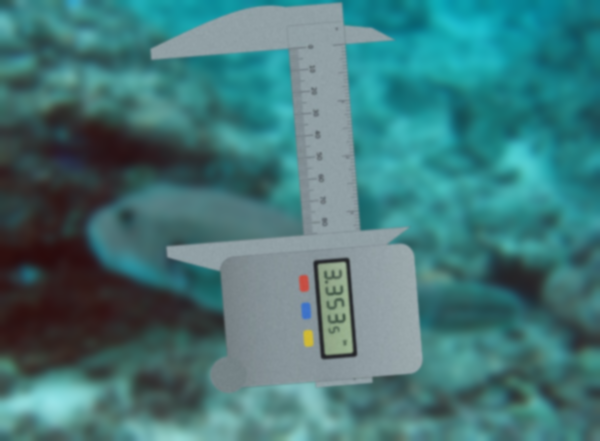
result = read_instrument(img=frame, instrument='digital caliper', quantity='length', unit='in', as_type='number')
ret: 3.3535 in
